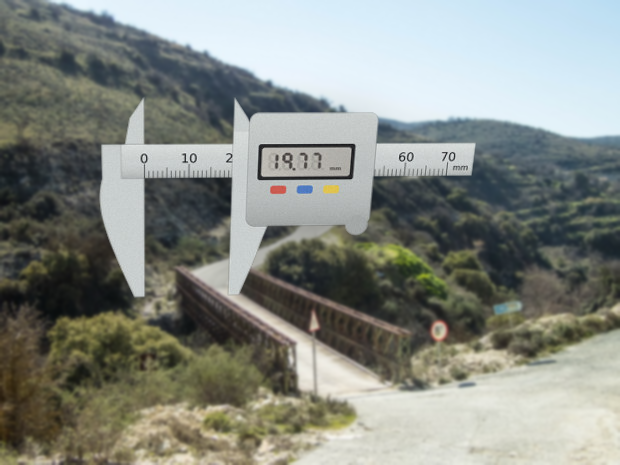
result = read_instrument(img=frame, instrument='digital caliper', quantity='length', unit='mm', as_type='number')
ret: 19.77 mm
